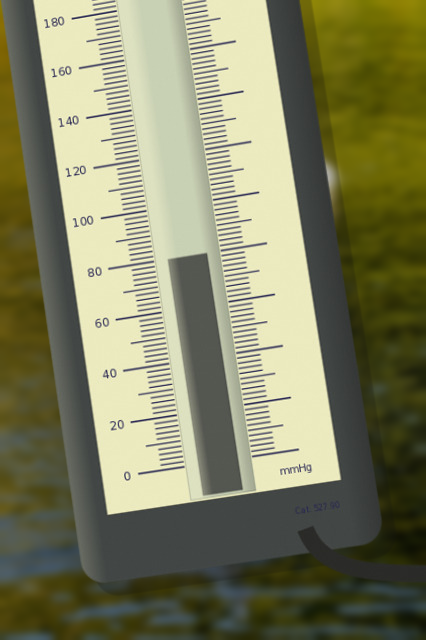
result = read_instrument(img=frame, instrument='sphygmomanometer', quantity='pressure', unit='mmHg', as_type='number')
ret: 80 mmHg
